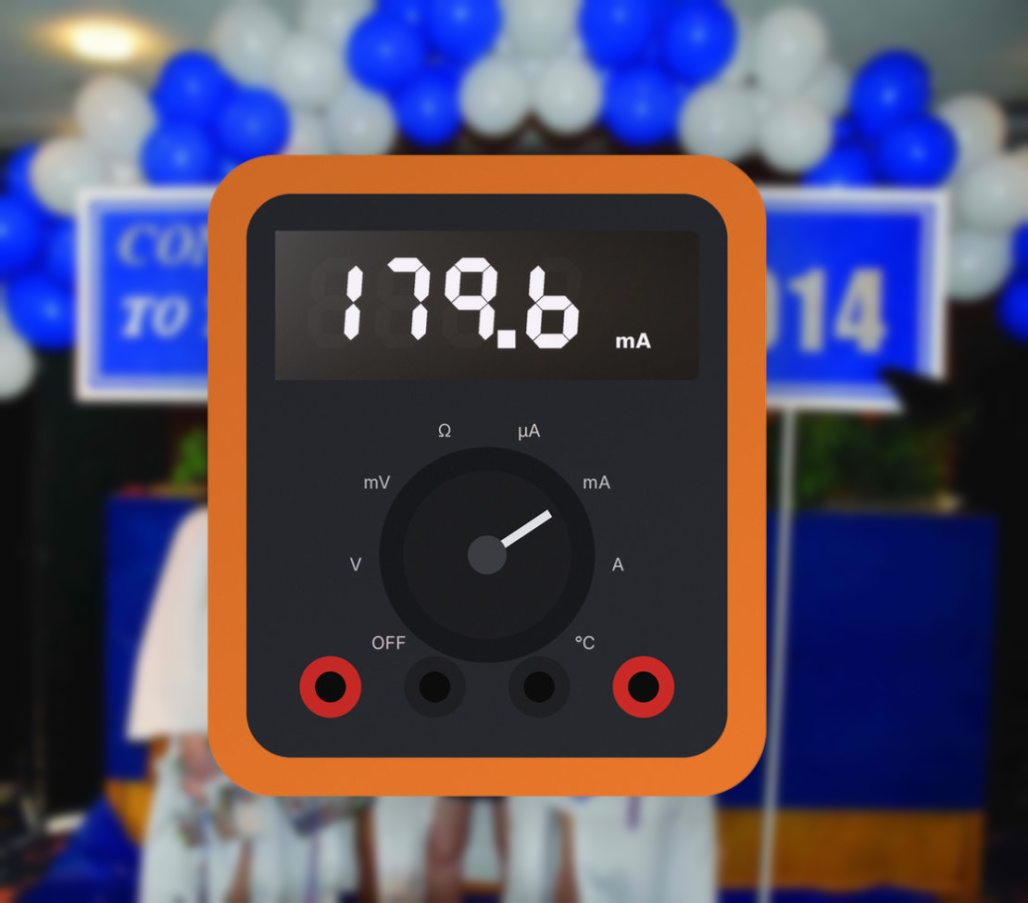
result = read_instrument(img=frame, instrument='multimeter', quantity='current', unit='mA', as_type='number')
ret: 179.6 mA
